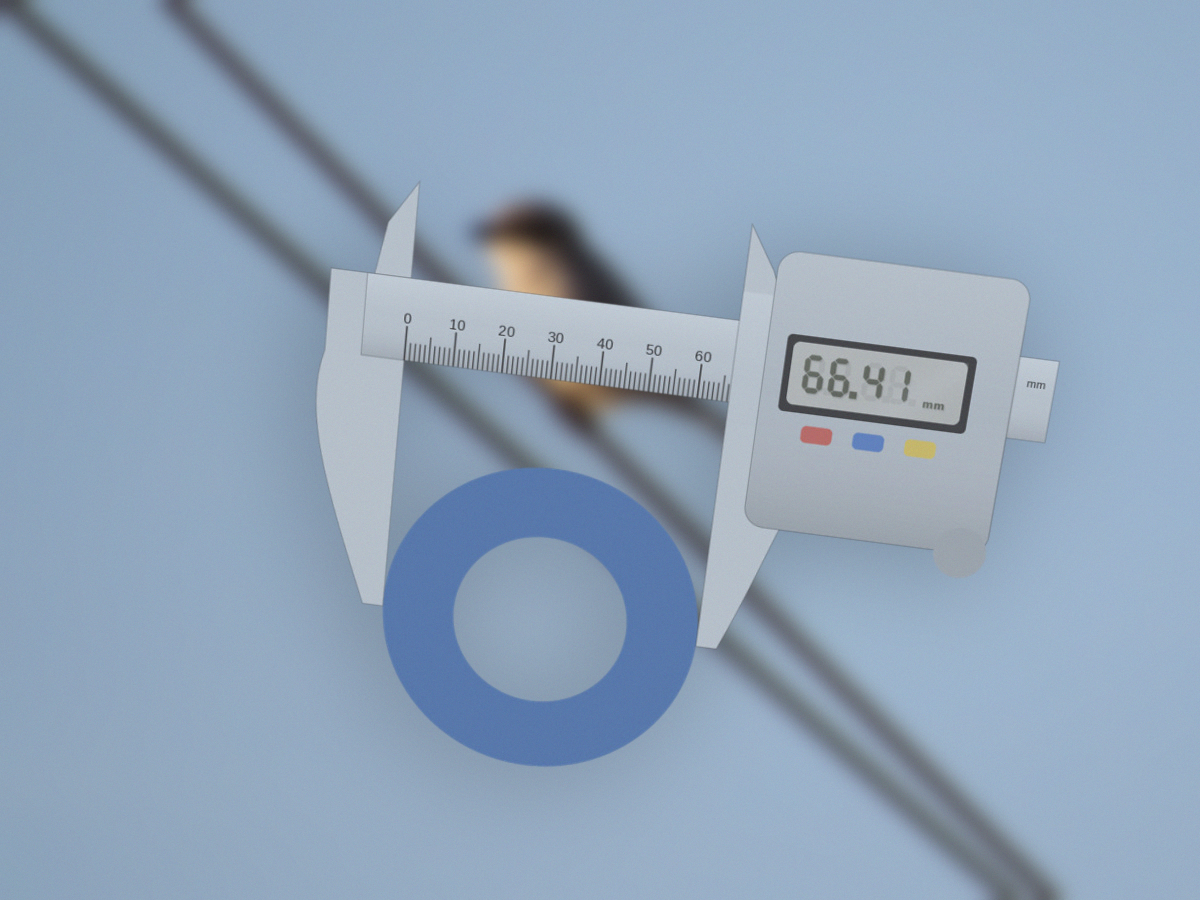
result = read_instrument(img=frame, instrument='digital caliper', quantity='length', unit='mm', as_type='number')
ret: 66.41 mm
